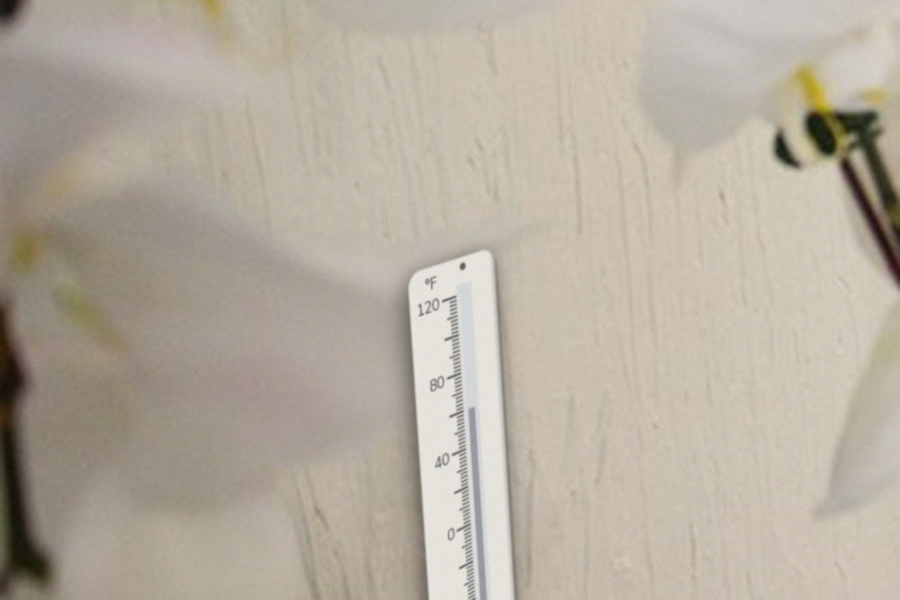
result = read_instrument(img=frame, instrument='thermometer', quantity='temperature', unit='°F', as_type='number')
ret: 60 °F
